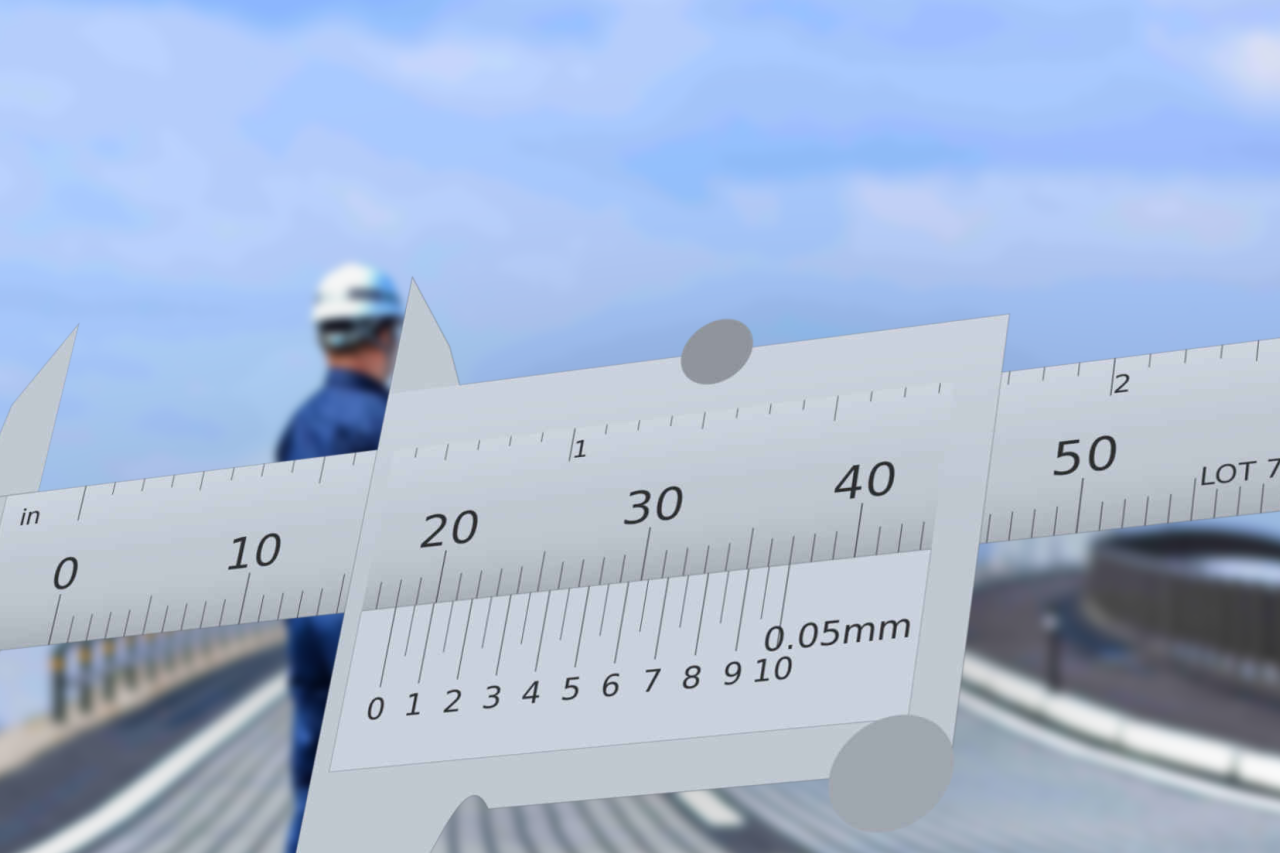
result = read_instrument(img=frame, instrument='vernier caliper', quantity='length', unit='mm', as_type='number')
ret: 18.0 mm
